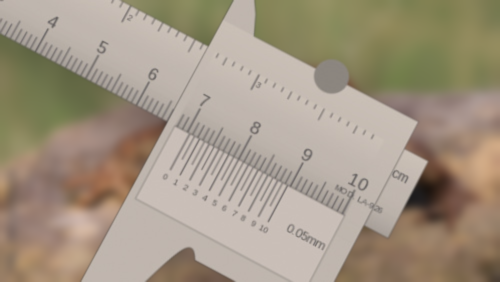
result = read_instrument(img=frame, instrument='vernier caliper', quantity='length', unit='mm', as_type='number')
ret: 70.5 mm
